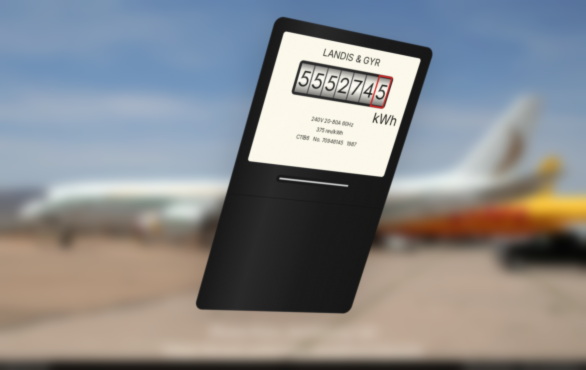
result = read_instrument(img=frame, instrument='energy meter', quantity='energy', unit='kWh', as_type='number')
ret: 555274.5 kWh
